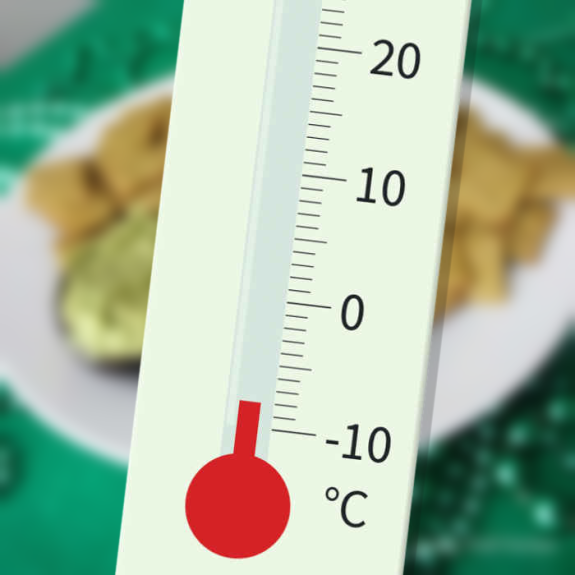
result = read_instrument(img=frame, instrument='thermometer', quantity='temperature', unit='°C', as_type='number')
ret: -8 °C
